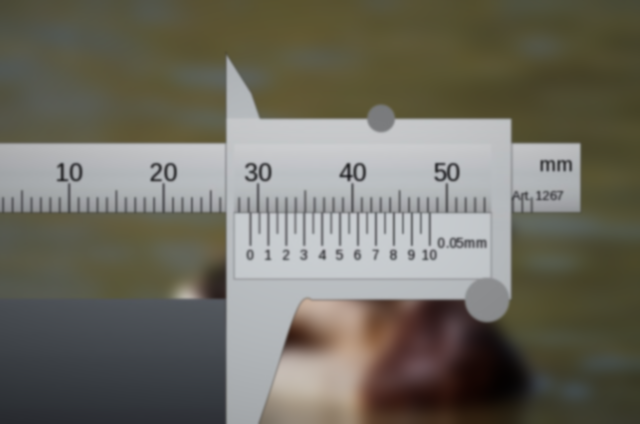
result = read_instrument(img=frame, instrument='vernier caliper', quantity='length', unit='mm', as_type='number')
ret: 29.2 mm
